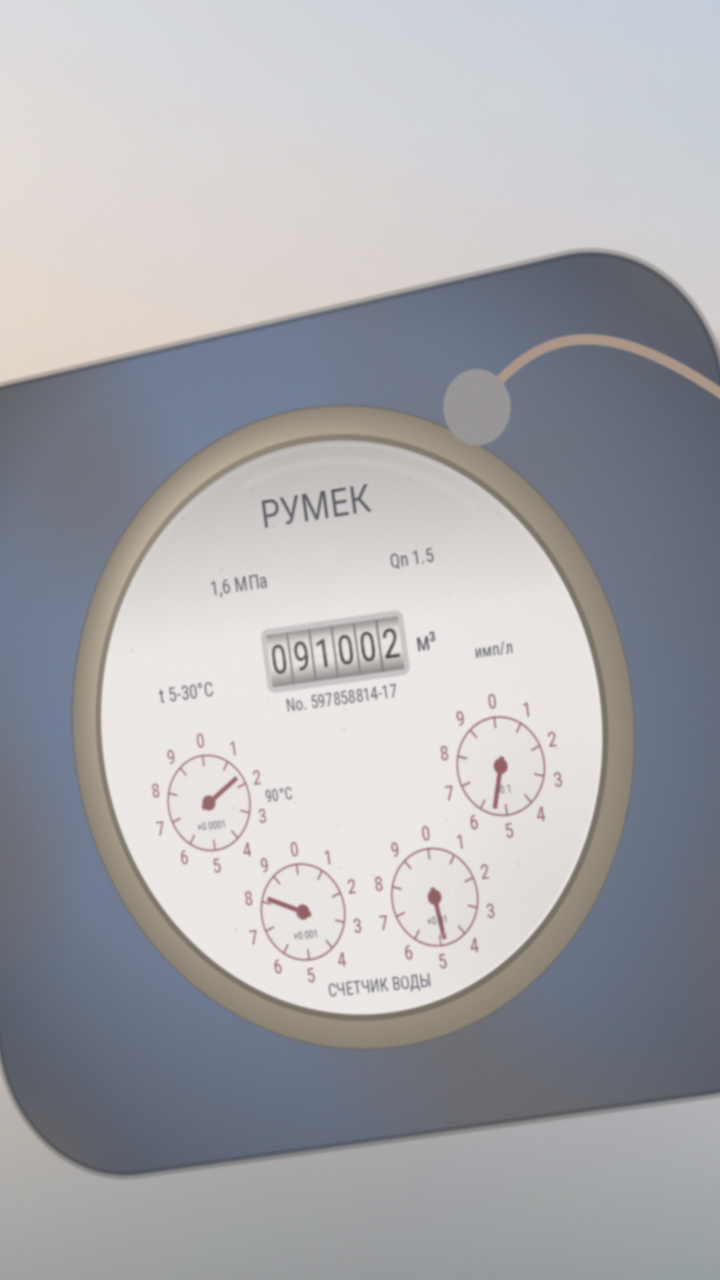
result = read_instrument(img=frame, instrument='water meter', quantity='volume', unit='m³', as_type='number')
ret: 91002.5481 m³
